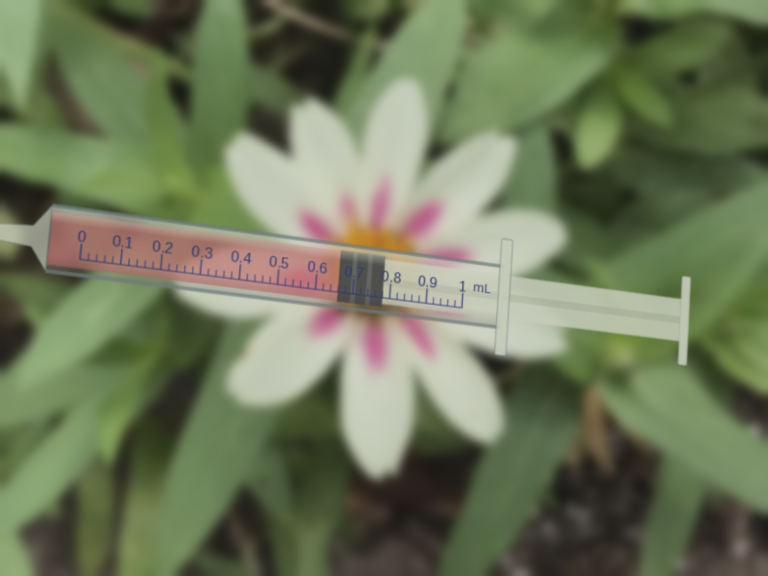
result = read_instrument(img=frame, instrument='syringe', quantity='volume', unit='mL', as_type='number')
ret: 0.66 mL
